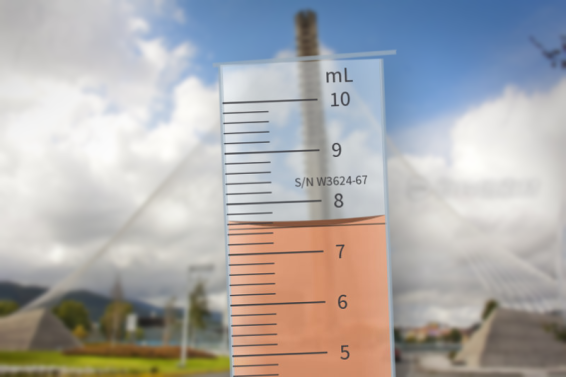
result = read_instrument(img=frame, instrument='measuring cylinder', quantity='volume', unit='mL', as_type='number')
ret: 7.5 mL
